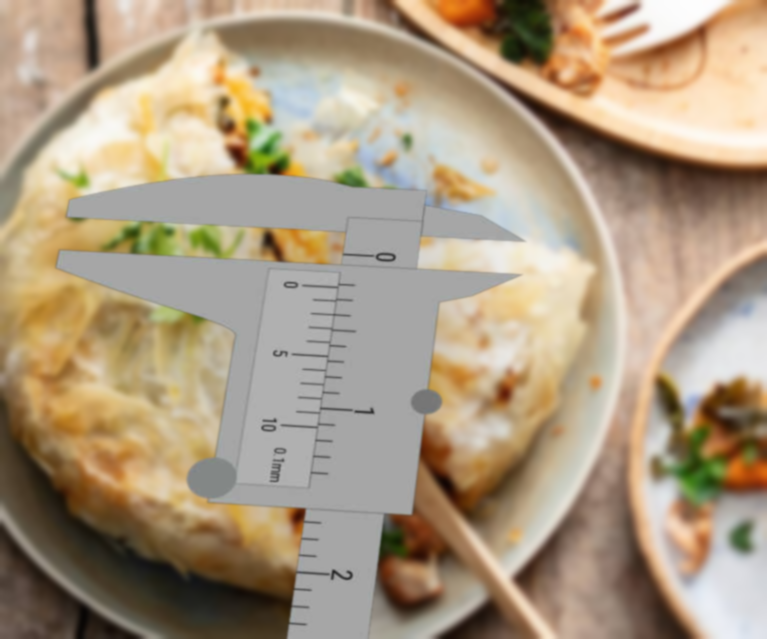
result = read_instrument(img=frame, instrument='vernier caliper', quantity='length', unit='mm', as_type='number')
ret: 2.2 mm
